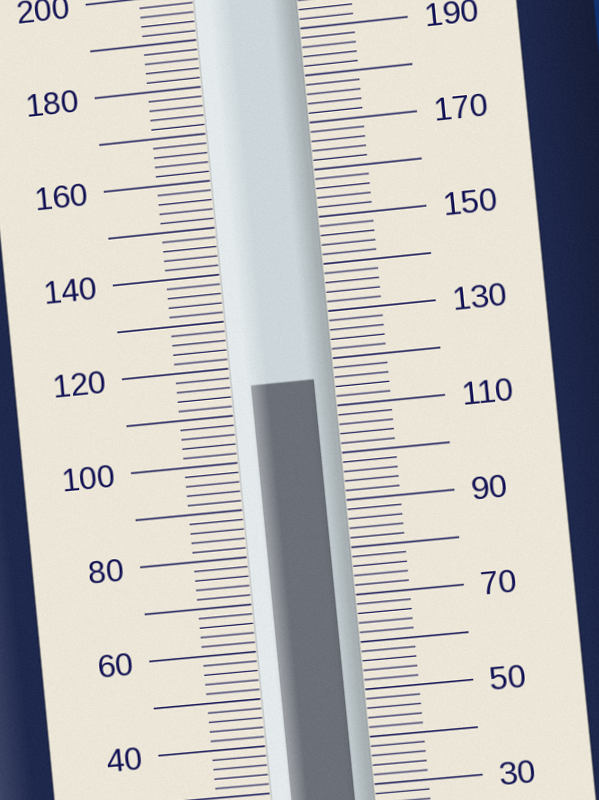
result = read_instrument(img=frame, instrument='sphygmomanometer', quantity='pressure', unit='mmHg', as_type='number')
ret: 116 mmHg
